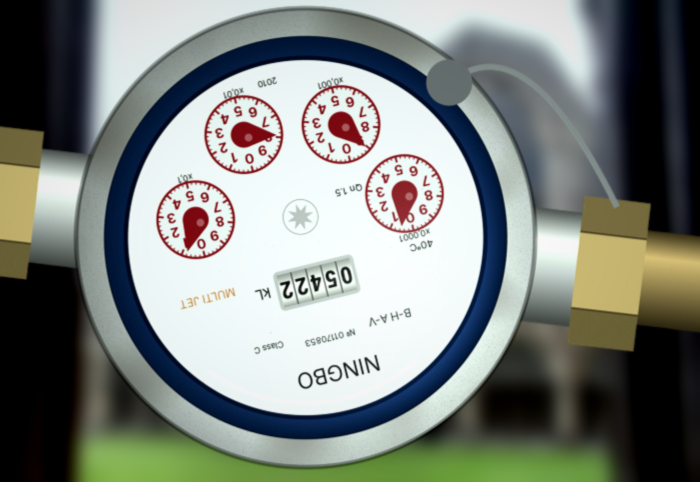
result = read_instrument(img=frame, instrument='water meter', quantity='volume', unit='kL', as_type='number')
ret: 5422.0790 kL
